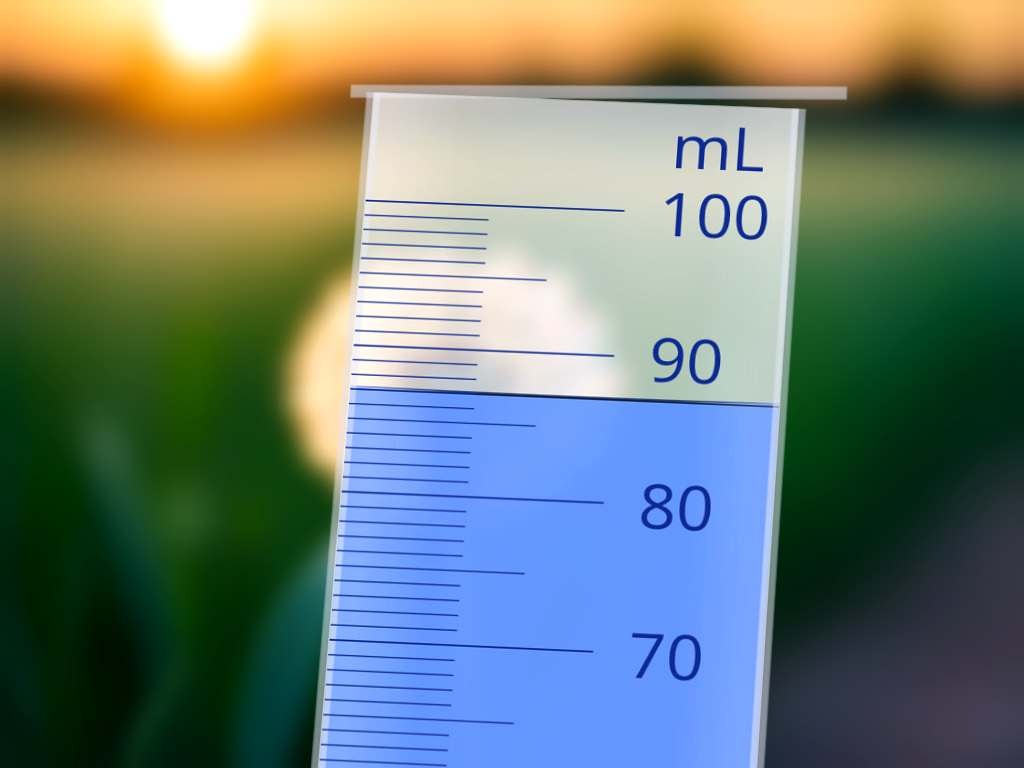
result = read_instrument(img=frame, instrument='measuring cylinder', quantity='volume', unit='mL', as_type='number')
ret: 87 mL
